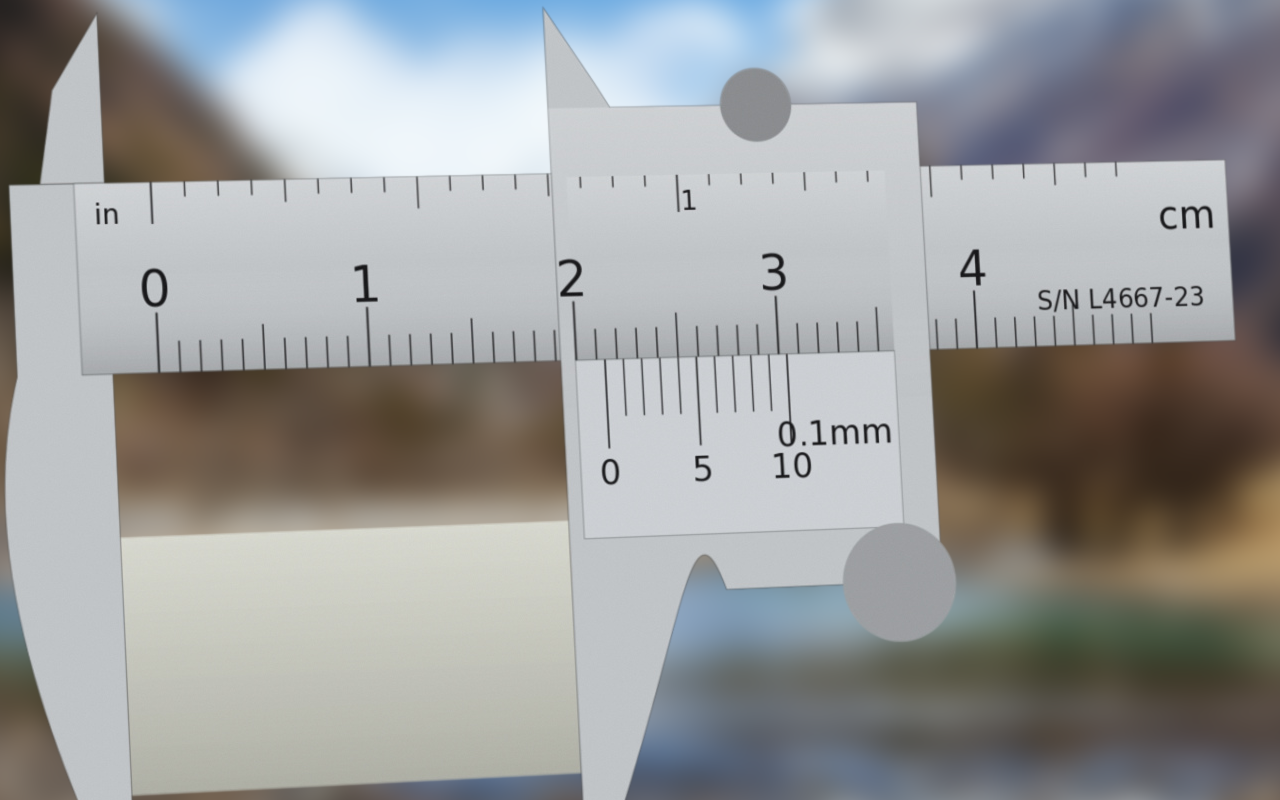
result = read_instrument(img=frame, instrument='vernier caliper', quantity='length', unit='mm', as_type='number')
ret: 21.4 mm
